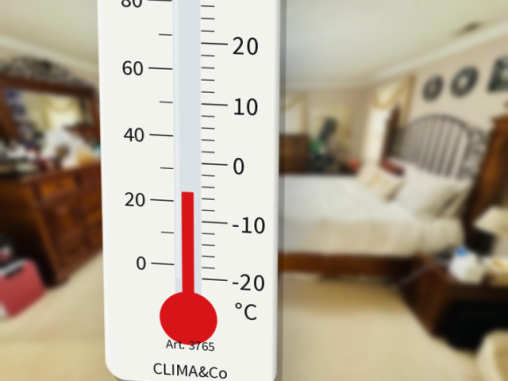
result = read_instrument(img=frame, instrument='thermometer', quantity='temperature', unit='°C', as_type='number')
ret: -5 °C
